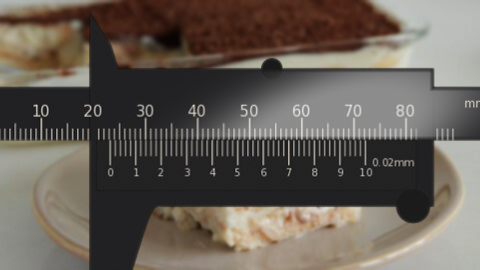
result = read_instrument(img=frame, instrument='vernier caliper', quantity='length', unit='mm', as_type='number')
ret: 23.2 mm
